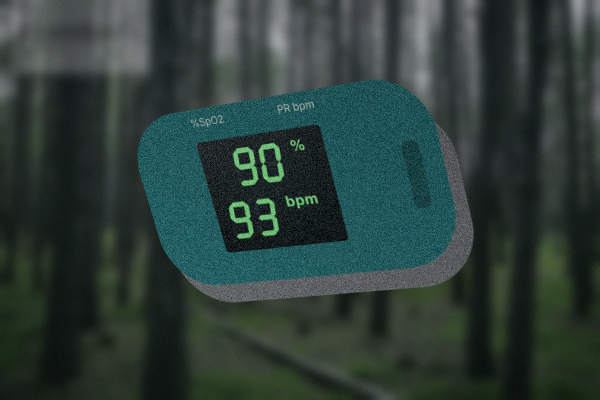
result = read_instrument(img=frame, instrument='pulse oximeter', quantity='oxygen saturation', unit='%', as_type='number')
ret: 90 %
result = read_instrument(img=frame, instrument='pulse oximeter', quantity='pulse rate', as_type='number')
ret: 93 bpm
